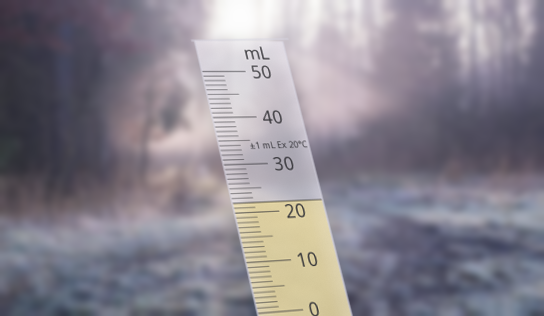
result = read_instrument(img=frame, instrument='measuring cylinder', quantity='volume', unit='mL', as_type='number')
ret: 22 mL
